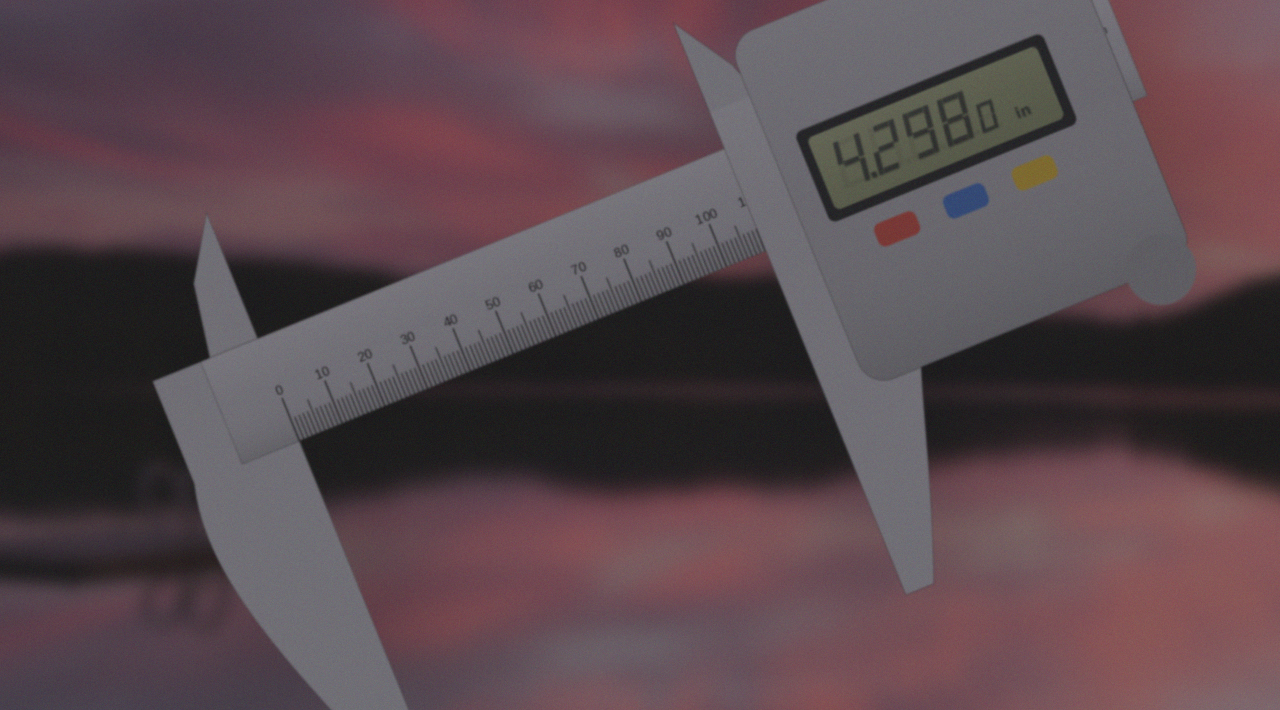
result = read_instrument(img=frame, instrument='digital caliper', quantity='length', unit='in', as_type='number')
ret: 4.2980 in
